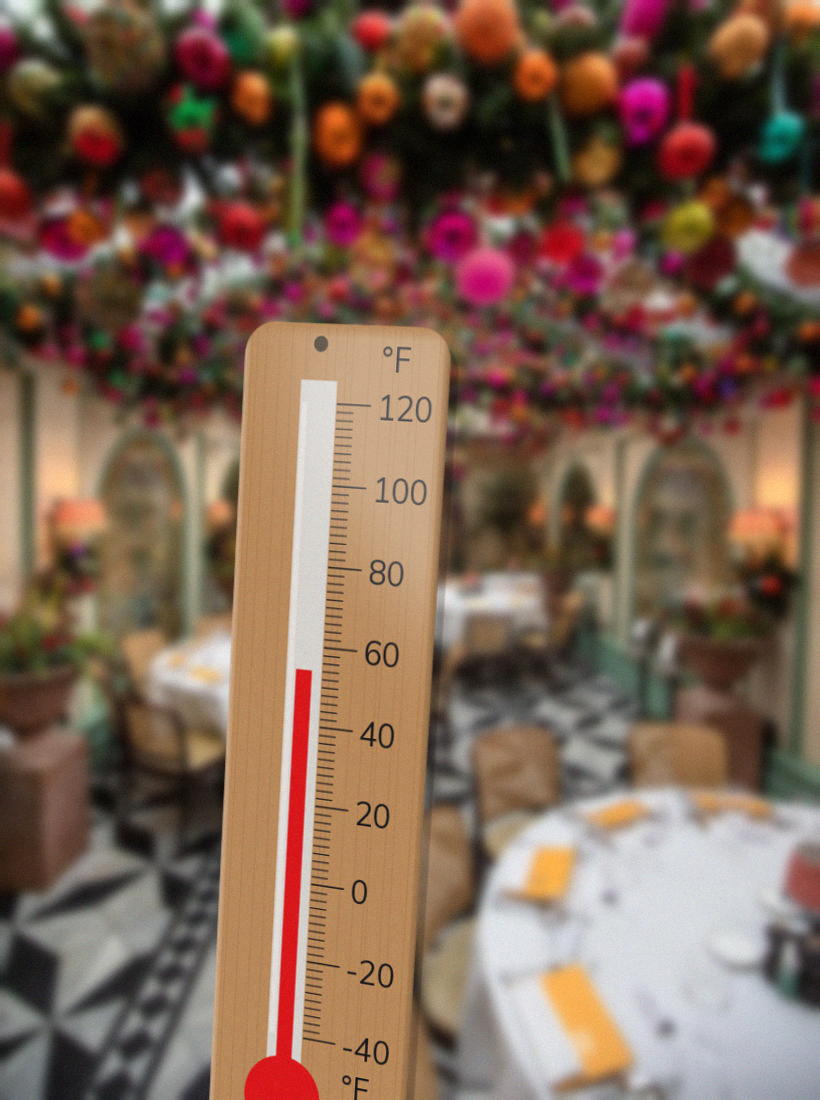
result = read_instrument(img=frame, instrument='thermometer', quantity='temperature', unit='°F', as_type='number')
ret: 54 °F
